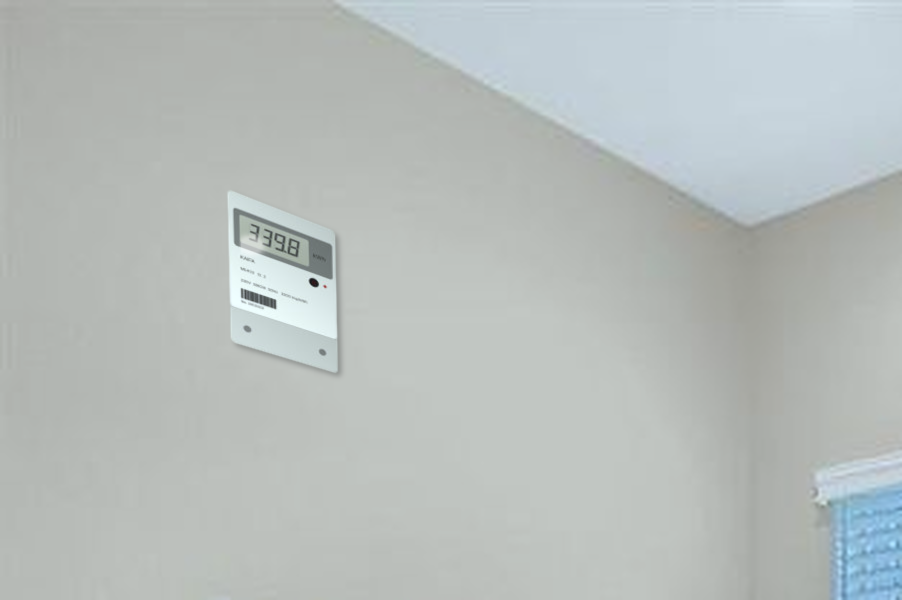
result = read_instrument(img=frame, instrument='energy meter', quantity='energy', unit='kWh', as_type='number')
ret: 339.8 kWh
